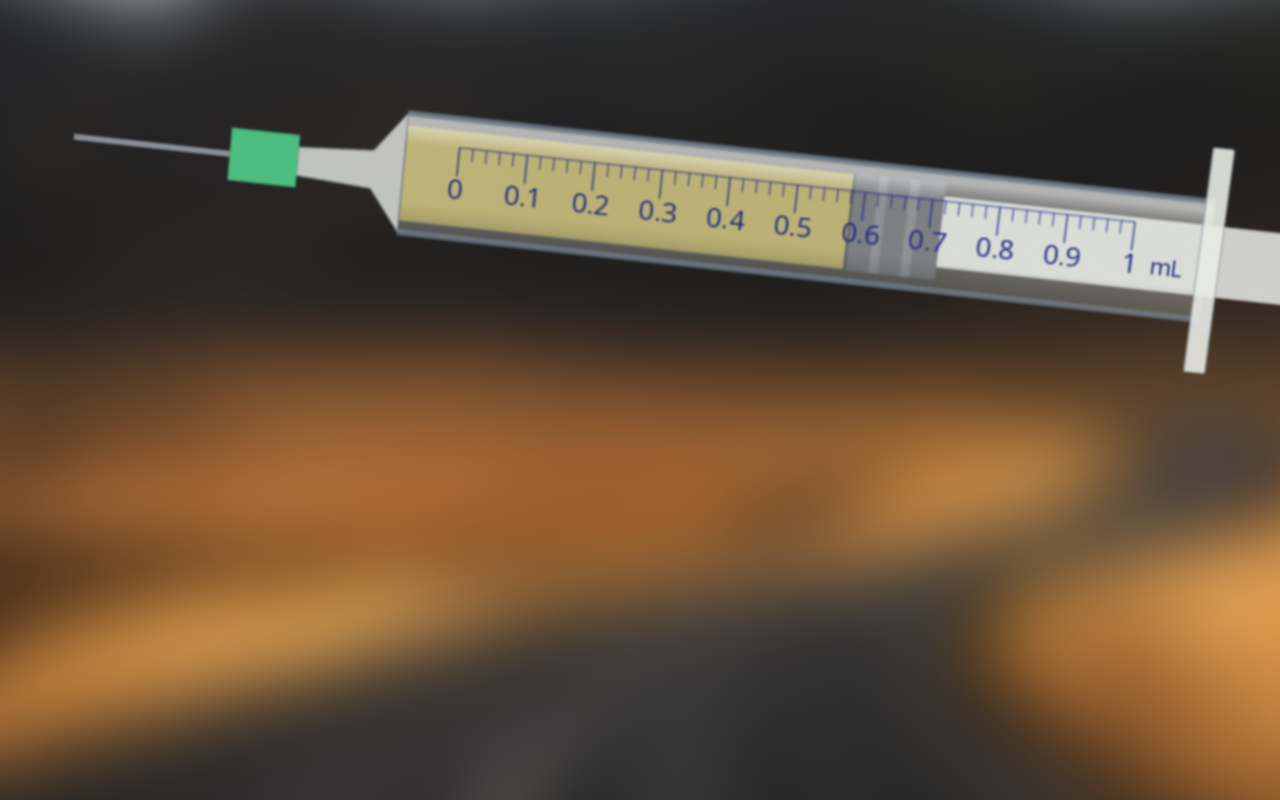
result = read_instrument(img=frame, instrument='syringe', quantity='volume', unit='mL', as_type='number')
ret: 0.58 mL
